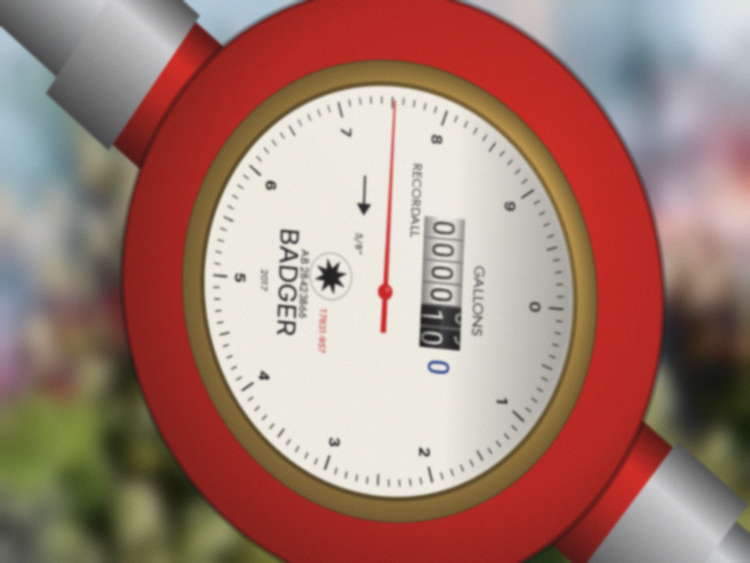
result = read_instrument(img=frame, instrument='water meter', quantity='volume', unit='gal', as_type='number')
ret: 97.5 gal
